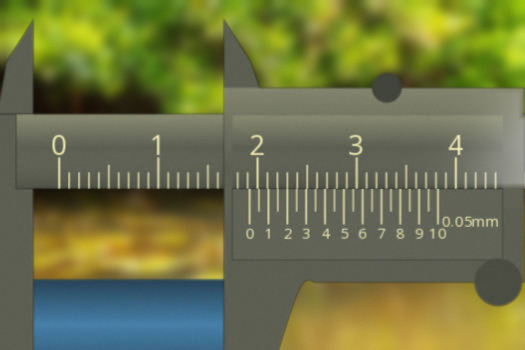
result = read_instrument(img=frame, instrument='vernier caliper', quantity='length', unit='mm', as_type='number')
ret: 19.2 mm
